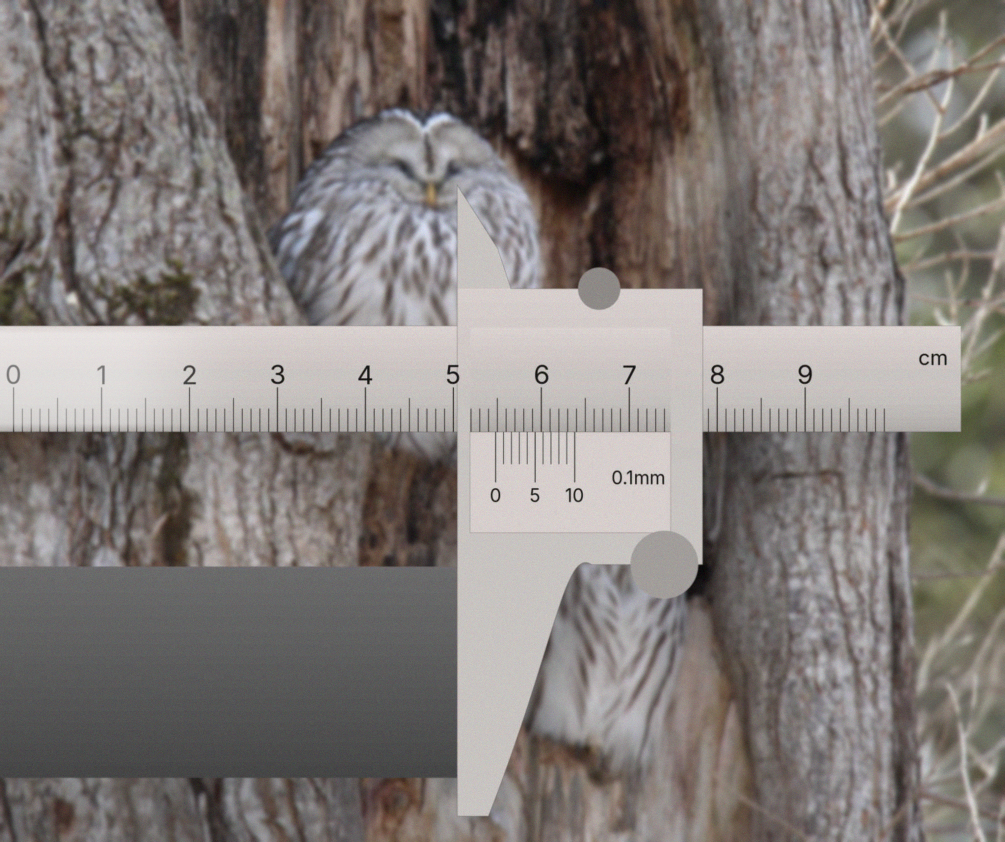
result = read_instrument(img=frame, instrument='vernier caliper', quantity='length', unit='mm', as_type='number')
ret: 54.8 mm
